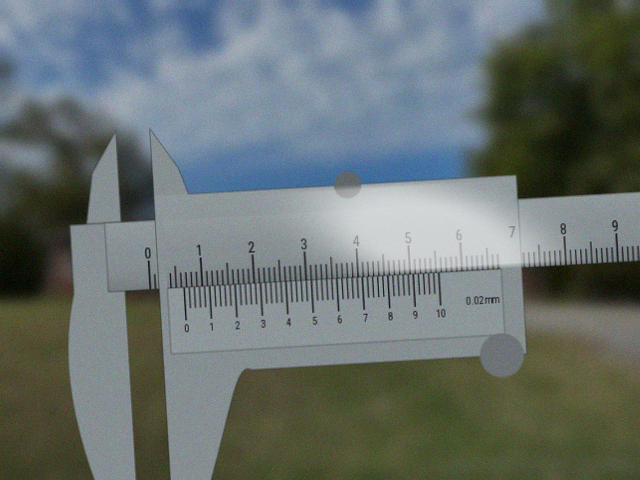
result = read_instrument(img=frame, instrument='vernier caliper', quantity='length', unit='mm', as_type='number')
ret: 6.5 mm
